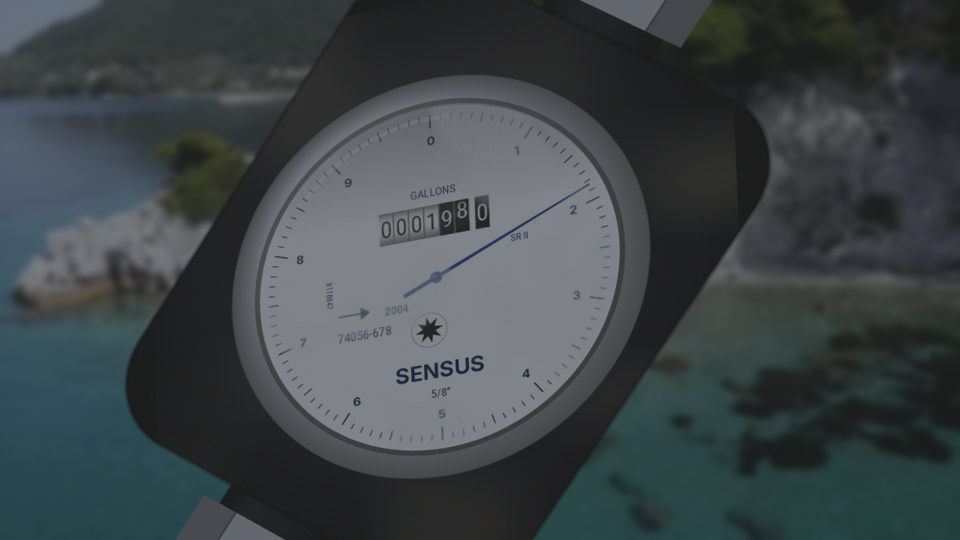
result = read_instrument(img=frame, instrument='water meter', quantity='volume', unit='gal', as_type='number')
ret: 1981.8 gal
